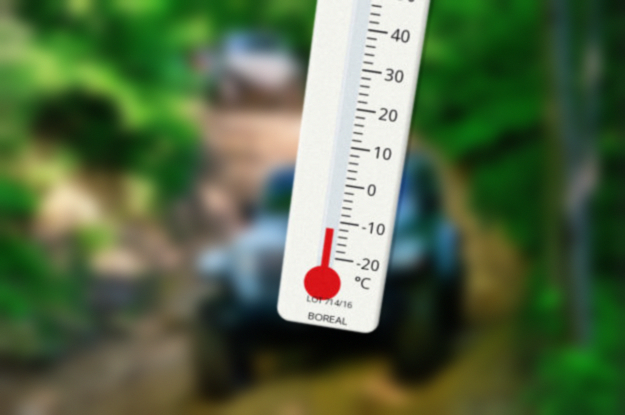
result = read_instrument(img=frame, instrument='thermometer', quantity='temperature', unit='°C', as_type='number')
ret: -12 °C
